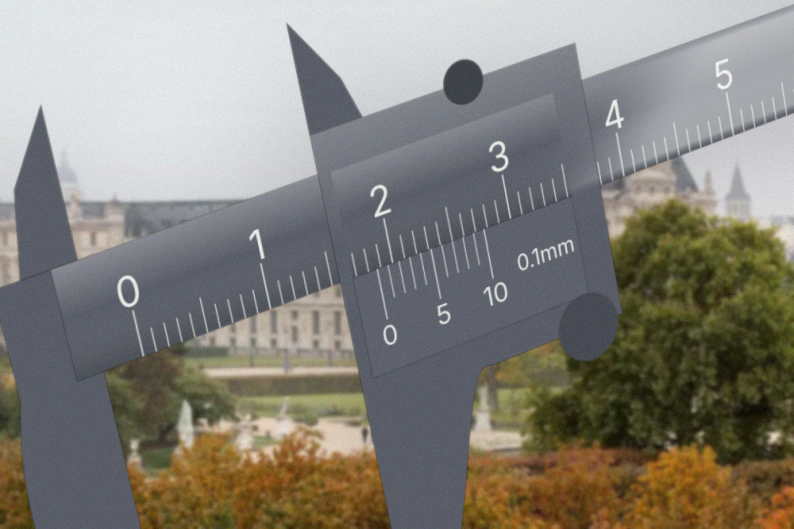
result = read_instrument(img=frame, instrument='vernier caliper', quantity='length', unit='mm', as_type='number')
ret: 18.7 mm
